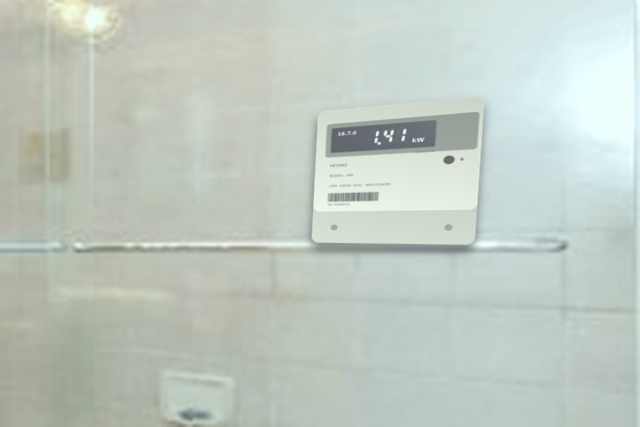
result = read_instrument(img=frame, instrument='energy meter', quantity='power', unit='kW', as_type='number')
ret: 1.41 kW
